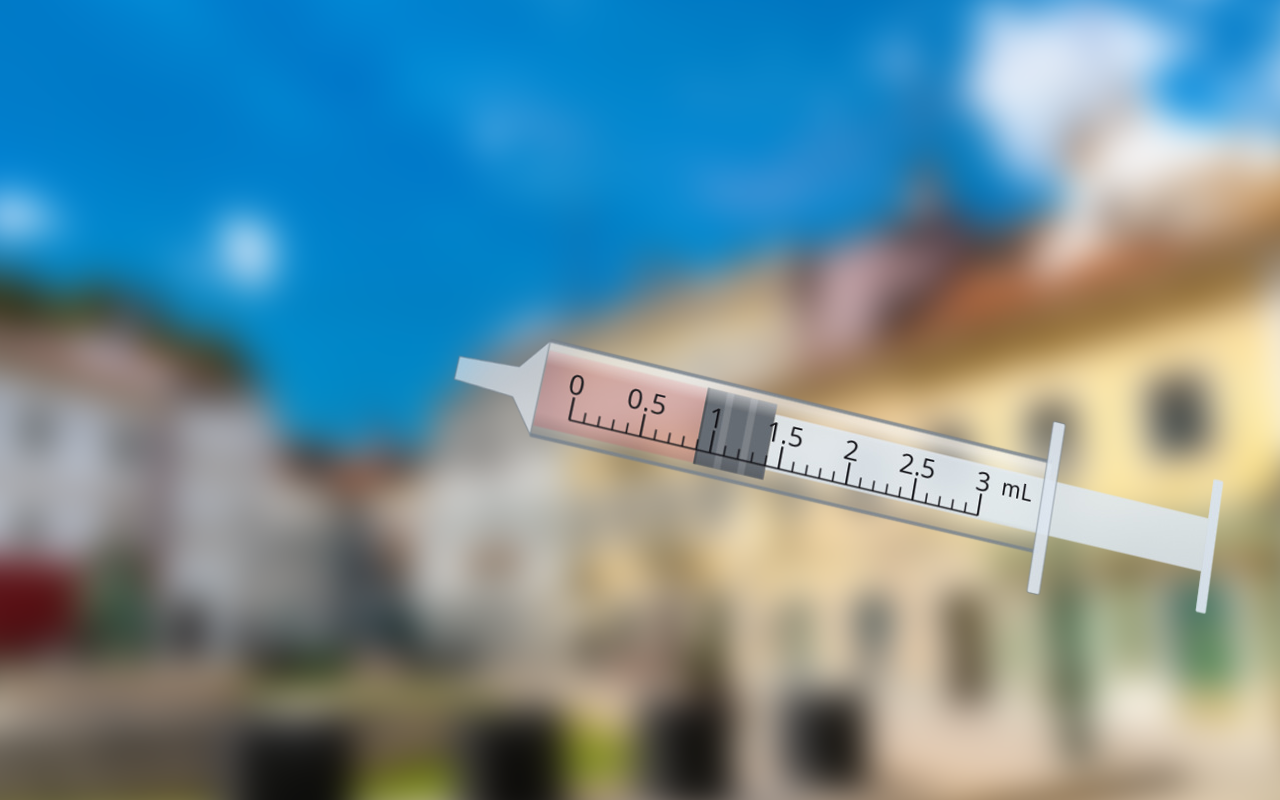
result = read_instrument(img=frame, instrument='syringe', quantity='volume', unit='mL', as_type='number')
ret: 0.9 mL
